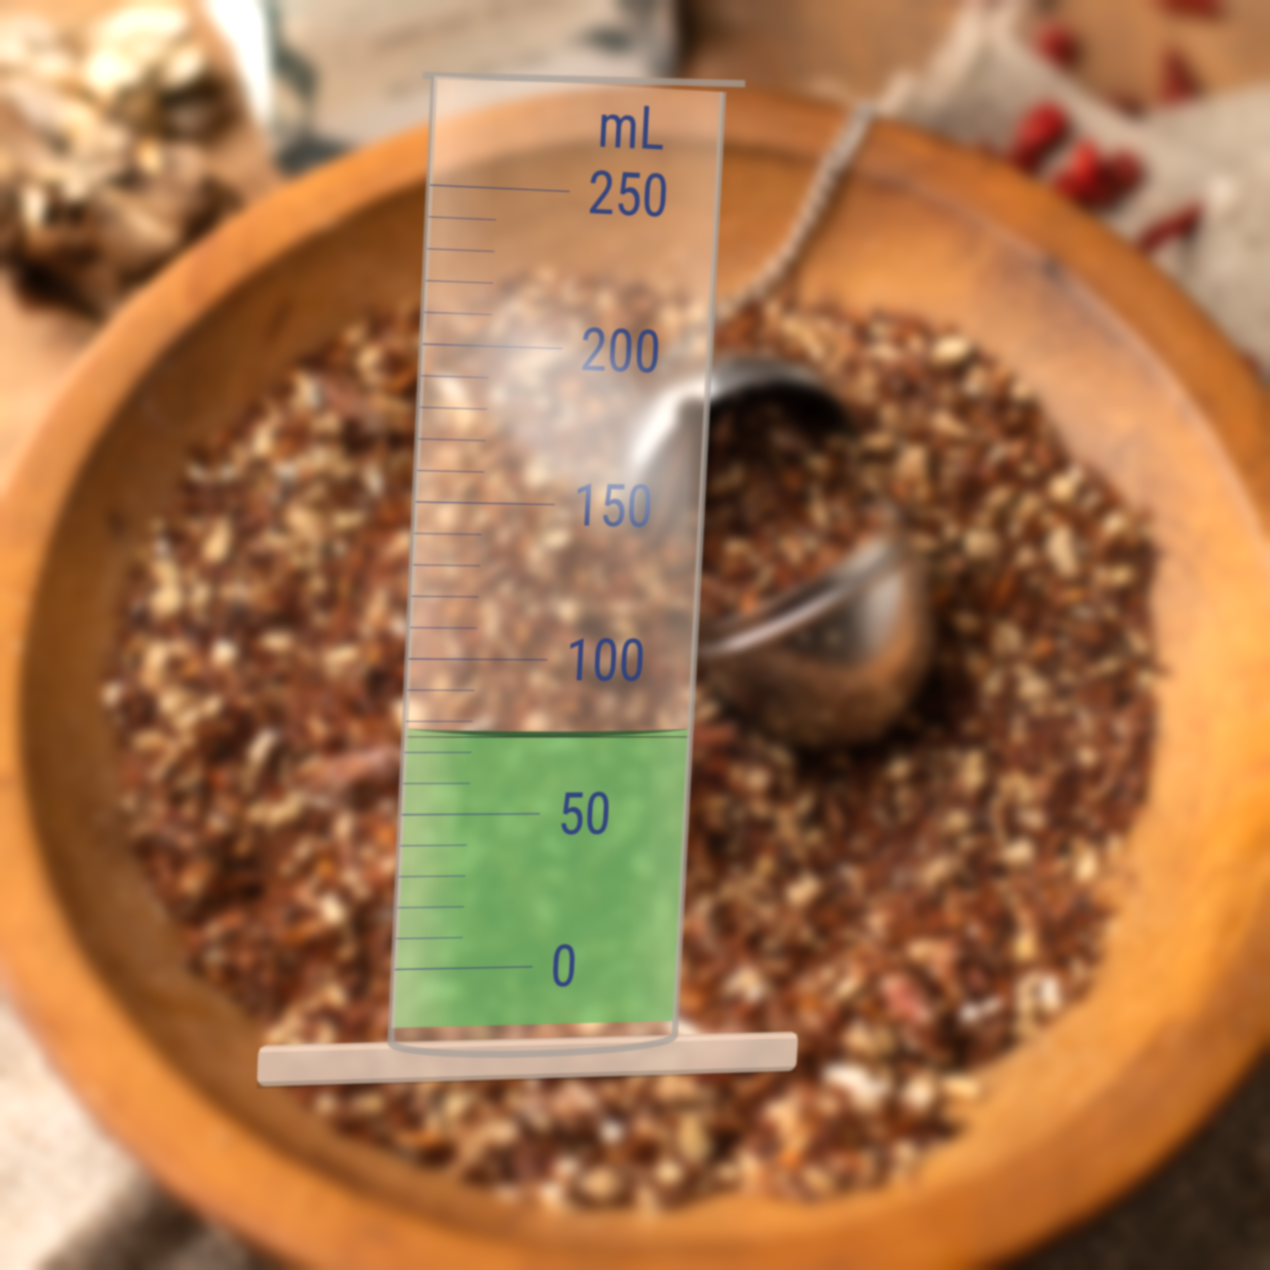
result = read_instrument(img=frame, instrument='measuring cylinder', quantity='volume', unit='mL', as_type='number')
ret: 75 mL
